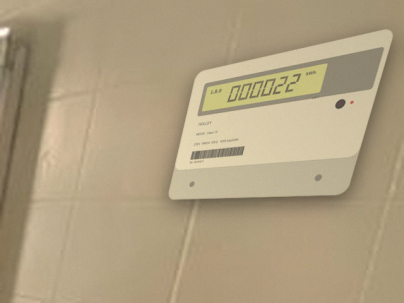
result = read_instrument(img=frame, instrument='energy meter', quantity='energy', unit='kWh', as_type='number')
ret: 22 kWh
